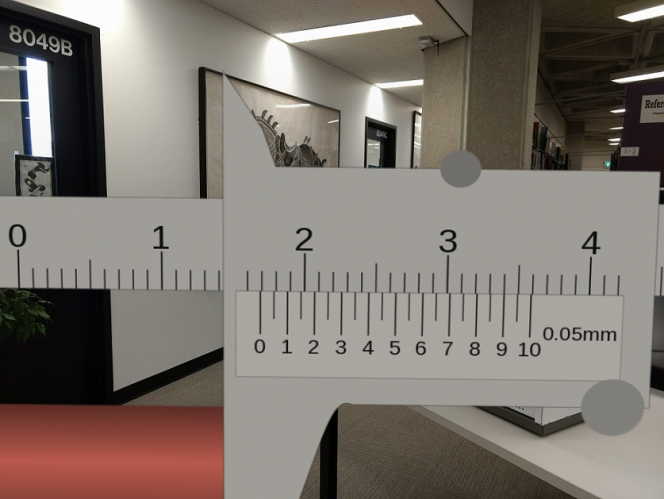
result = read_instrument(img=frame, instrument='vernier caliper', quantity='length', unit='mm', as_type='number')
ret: 16.9 mm
